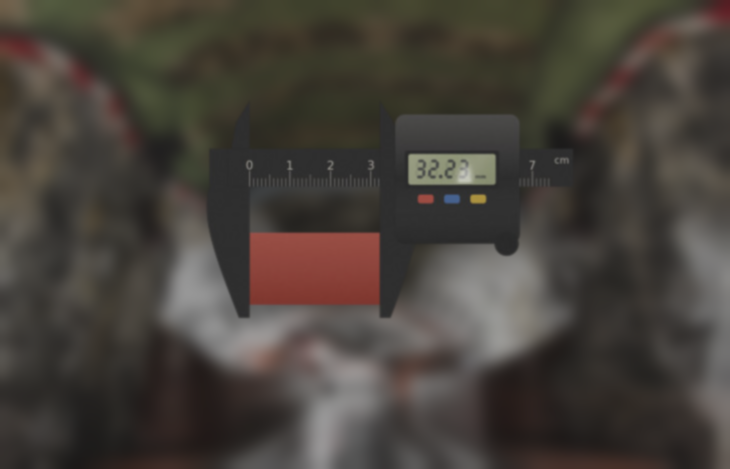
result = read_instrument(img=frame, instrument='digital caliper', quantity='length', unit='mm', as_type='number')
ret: 32.23 mm
